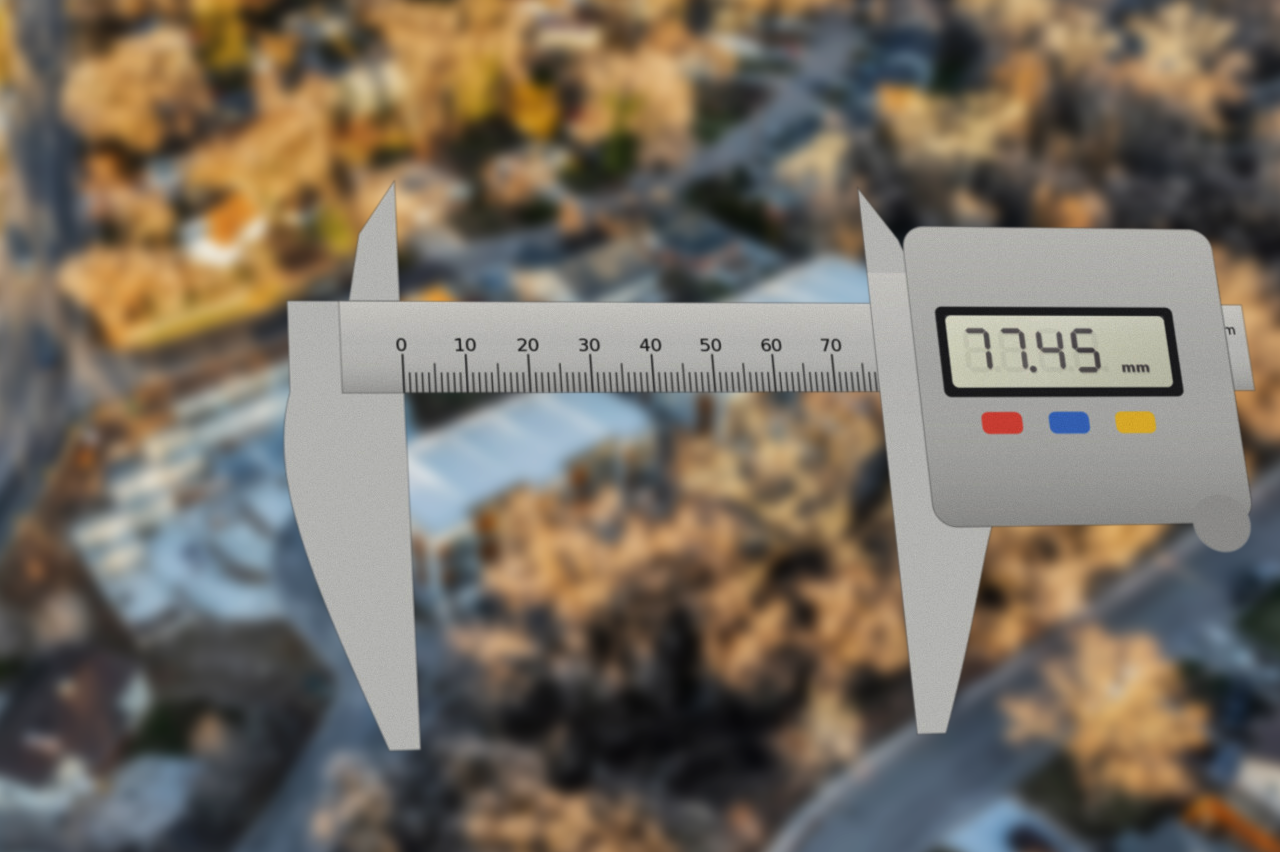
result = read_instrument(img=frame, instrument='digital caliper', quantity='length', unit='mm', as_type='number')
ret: 77.45 mm
